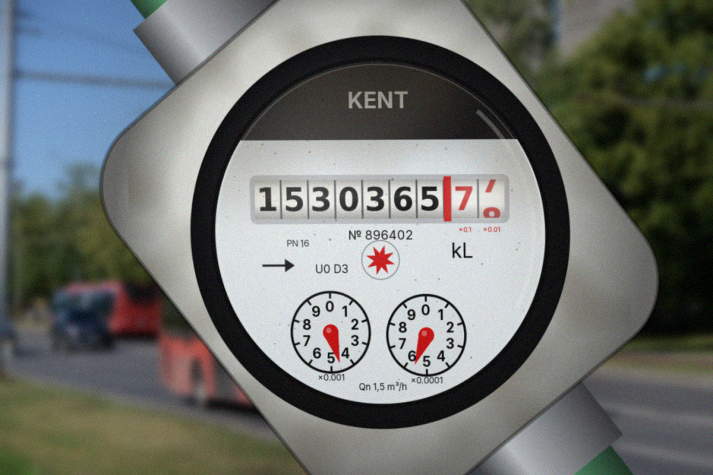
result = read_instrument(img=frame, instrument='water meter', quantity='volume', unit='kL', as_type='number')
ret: 1530365.7745 kL
